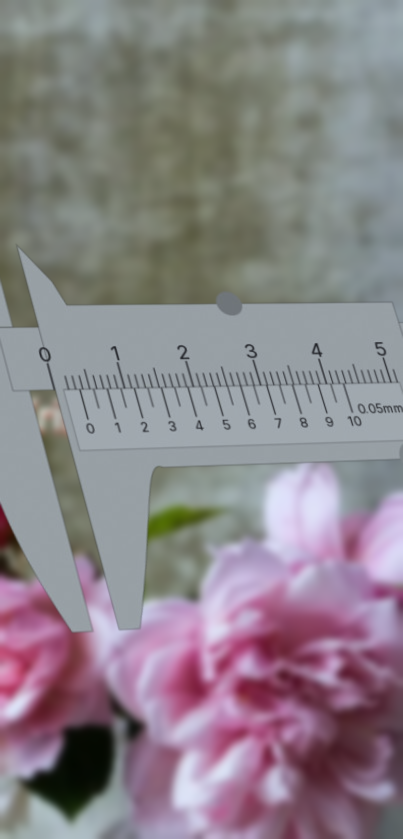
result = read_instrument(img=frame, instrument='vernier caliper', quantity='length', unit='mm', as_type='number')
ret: 3.6 mm
